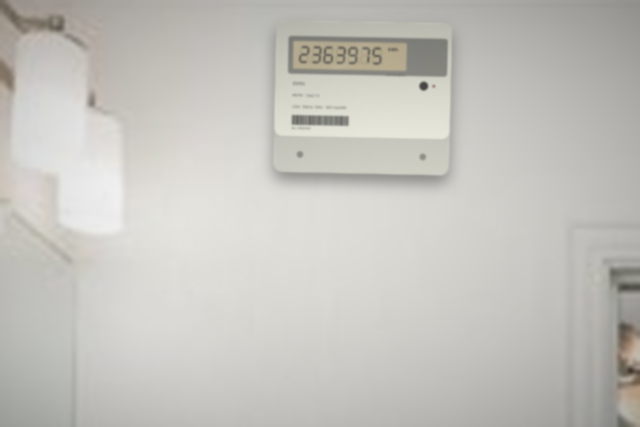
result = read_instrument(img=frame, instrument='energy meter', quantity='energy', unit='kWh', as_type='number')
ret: 2363975 kWh
